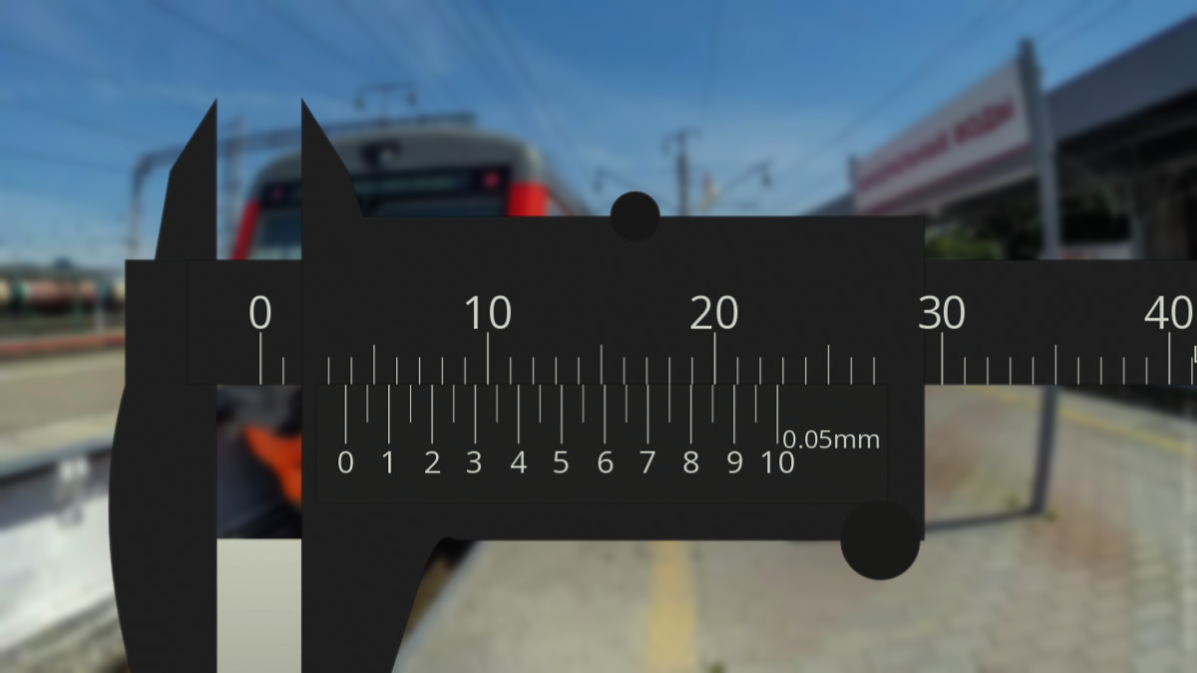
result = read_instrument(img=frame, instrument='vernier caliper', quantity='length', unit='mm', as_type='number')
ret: 3.75 mm
